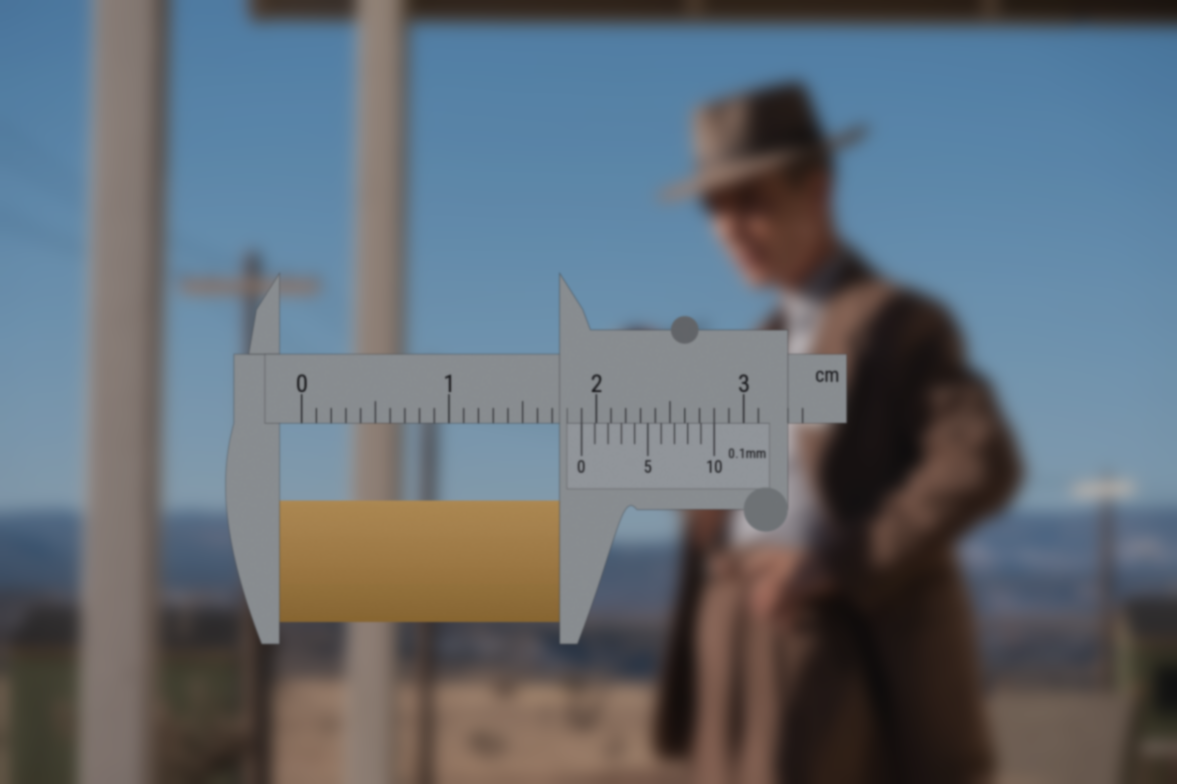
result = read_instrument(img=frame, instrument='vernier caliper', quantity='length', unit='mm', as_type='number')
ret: 19.0 mm
